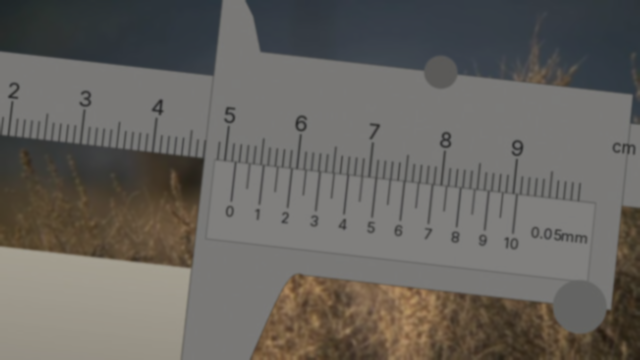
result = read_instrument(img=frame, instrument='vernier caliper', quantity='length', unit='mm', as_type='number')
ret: 51.5 mm
